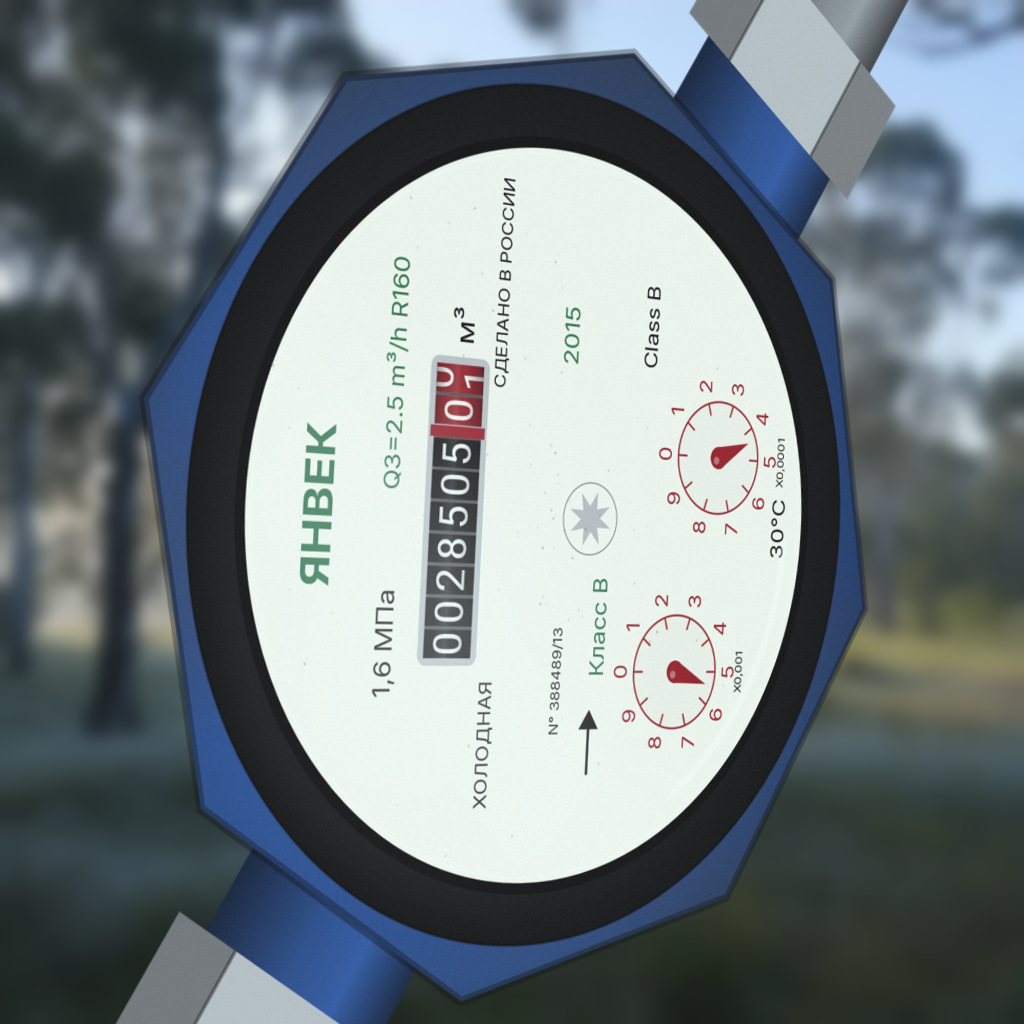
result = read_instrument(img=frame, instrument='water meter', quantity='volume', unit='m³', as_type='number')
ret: 28505.0054 m³
